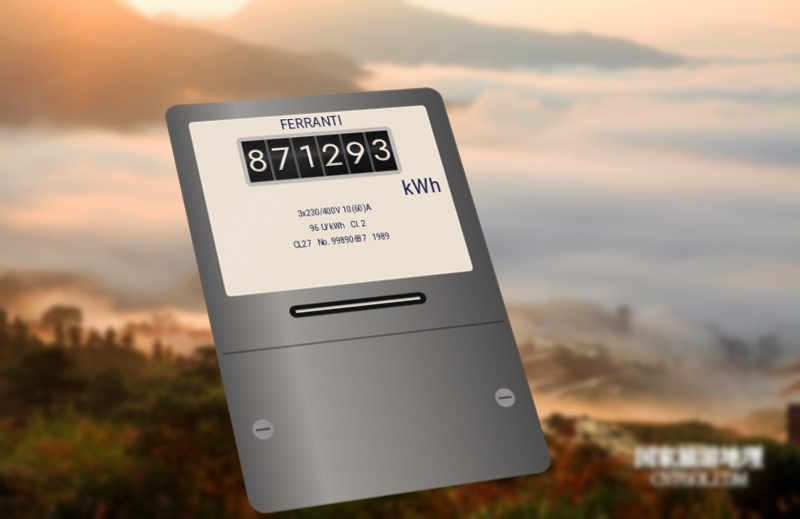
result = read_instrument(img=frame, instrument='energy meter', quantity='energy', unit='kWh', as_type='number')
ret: 871293 kWh
